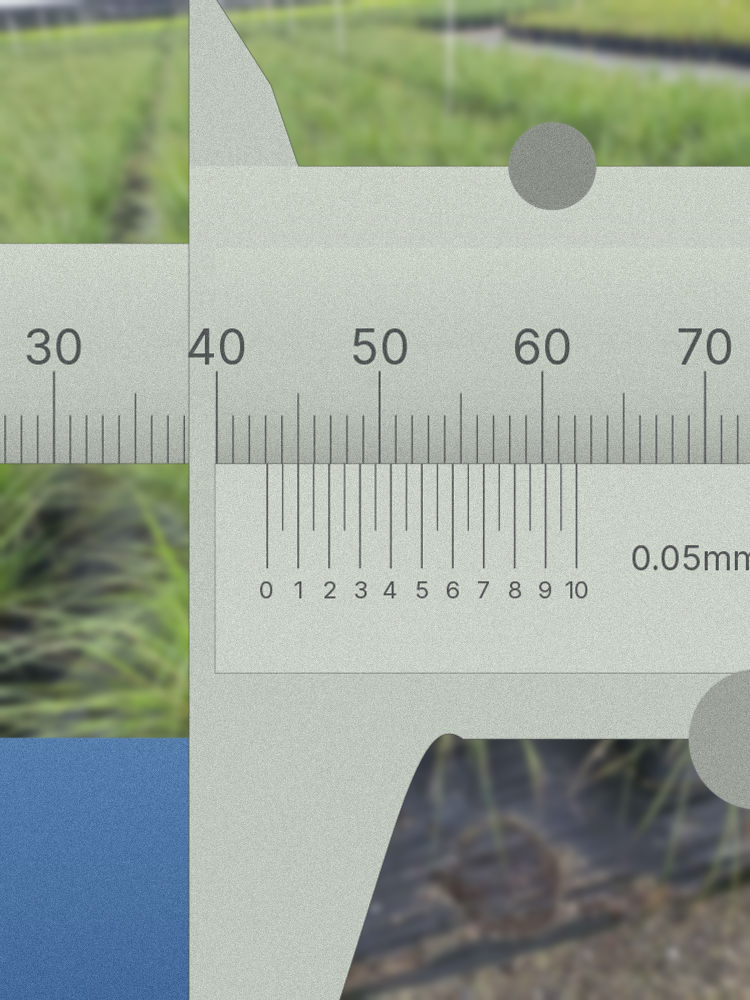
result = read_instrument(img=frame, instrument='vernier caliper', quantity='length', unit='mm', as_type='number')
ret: 43.1 mm
